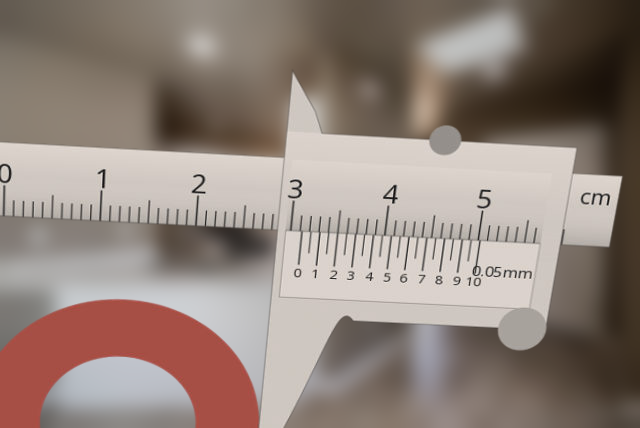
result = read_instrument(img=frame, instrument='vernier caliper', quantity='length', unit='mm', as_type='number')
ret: 31.2 mm
